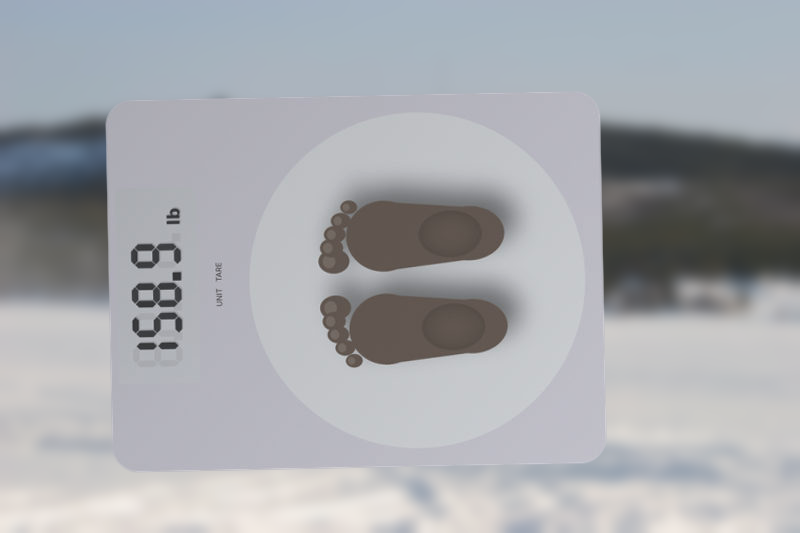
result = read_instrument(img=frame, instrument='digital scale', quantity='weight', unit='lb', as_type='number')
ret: 158.9 lb
